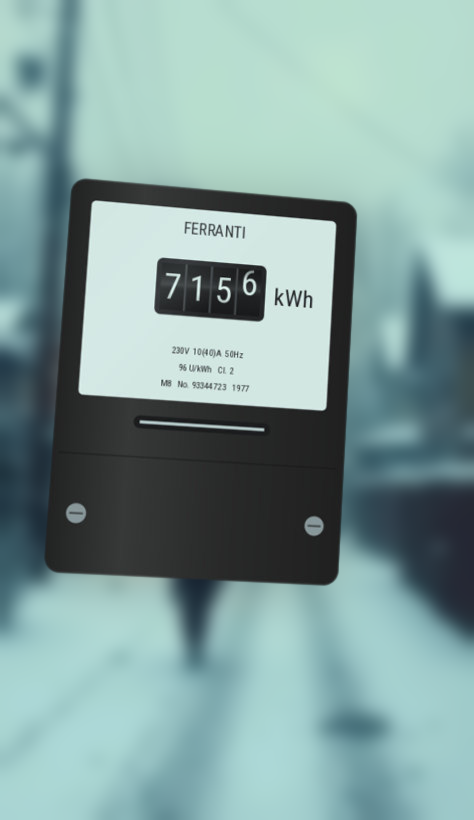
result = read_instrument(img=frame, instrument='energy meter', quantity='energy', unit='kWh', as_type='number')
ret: 7156 kWh
